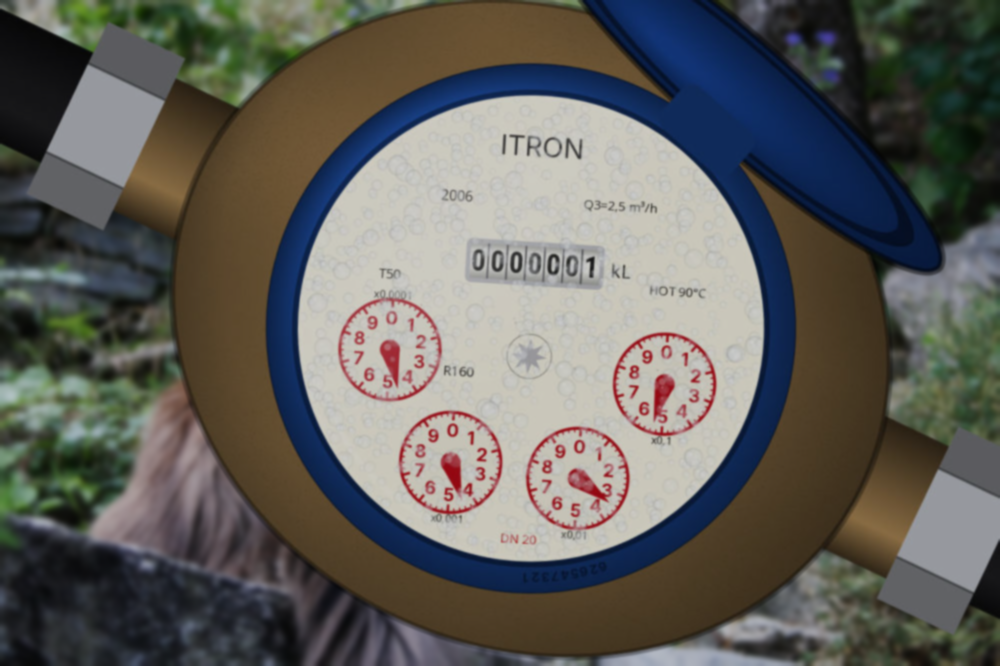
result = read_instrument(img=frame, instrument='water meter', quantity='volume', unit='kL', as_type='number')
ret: 1.5344 kL
